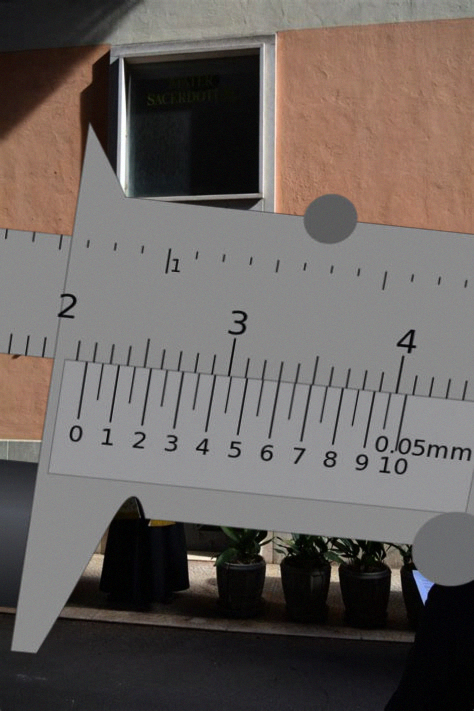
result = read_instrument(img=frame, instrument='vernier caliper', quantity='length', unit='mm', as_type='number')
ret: 21.6 mm
